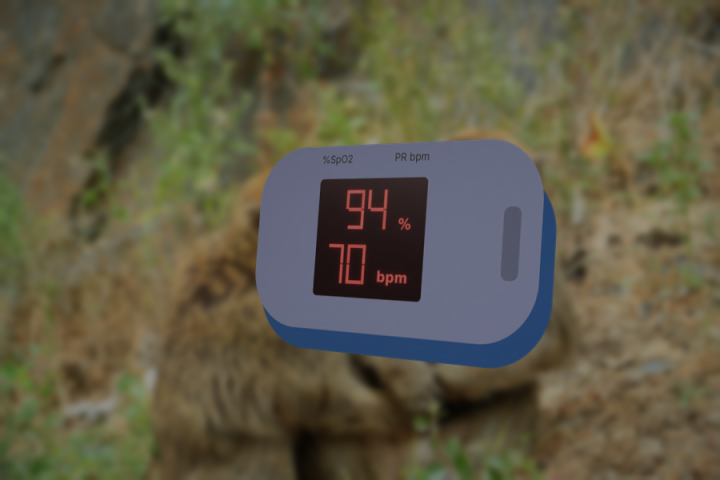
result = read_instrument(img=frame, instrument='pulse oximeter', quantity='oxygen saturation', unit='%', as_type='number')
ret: 94 %
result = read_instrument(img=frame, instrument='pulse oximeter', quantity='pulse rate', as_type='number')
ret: 70 bpm
